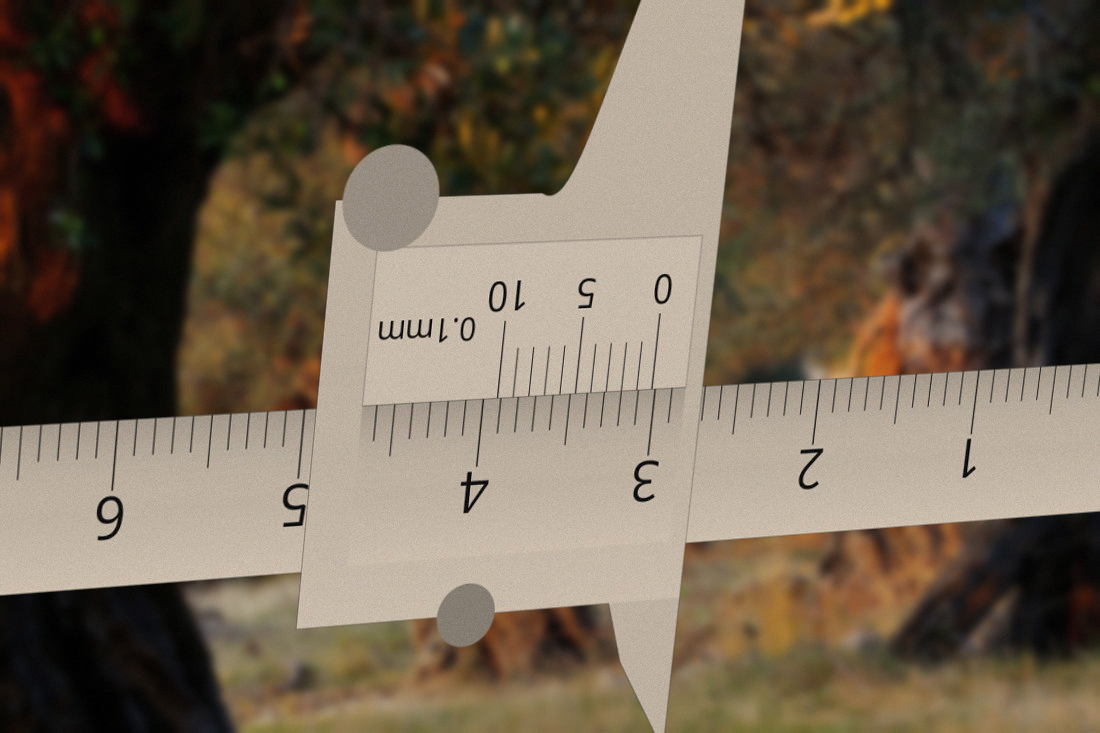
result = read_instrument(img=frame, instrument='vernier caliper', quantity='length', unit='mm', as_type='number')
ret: 30.2 mm
